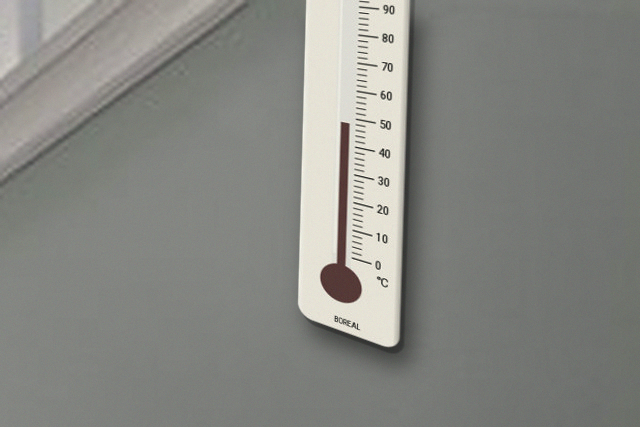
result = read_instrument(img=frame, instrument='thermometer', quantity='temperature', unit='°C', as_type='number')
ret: 48 °C
